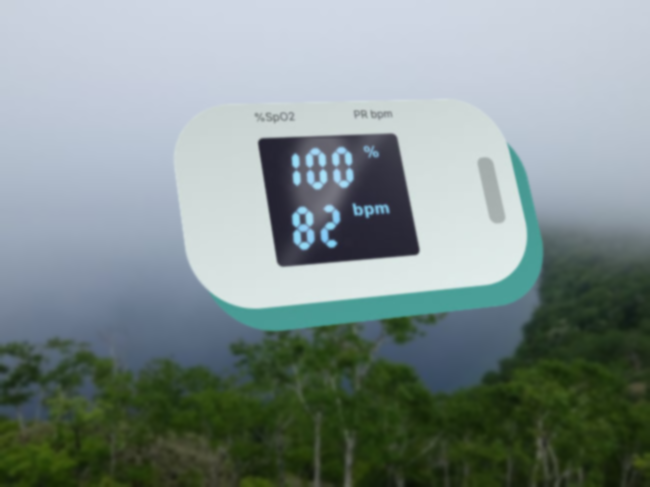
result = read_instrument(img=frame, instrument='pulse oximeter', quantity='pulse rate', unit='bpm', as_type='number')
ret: 82 bpm
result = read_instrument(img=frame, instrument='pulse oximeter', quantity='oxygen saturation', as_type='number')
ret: 100 %
